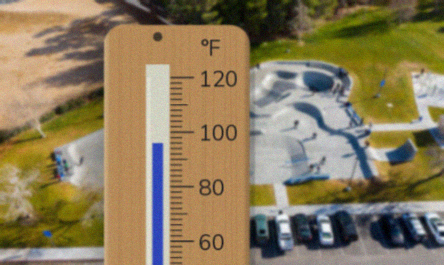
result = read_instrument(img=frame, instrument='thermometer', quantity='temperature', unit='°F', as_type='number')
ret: 96 °F
